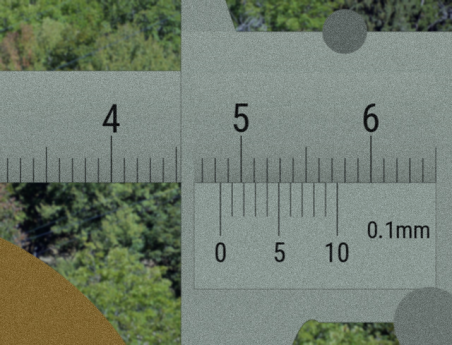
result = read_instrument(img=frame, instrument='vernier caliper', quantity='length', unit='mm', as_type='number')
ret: 48.4 mm
